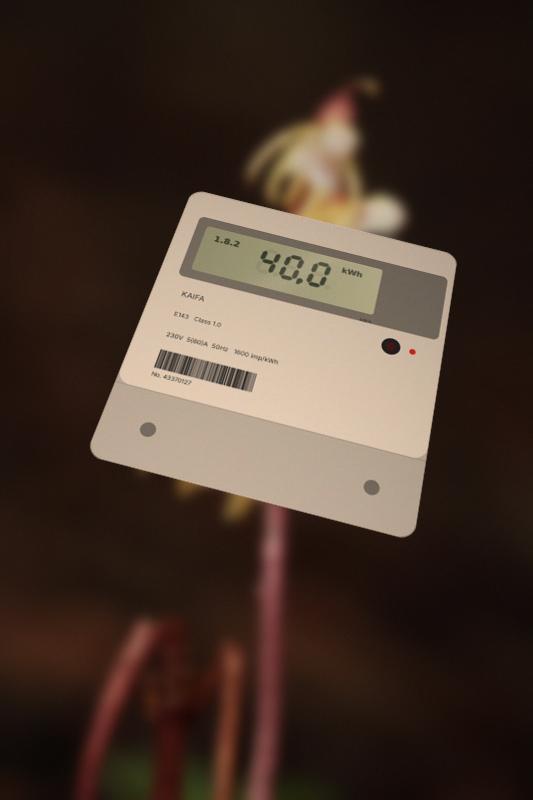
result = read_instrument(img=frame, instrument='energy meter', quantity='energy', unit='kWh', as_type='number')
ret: 40.0 kWh
